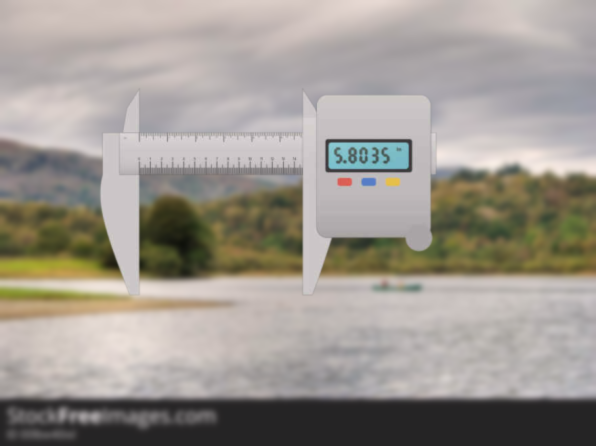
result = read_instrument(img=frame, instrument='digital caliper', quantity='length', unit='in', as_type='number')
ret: 5.8035 in
